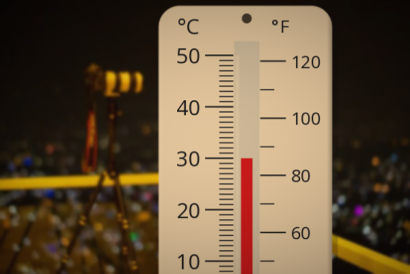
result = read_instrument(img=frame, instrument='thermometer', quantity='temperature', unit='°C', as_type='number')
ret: 30 °C
